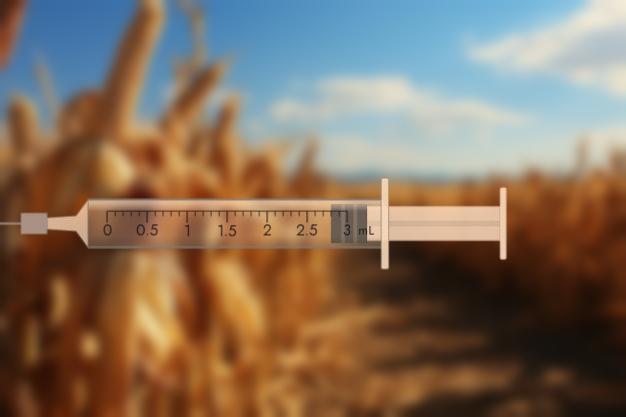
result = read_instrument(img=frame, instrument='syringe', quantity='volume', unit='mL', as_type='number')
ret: 2.8 mL
